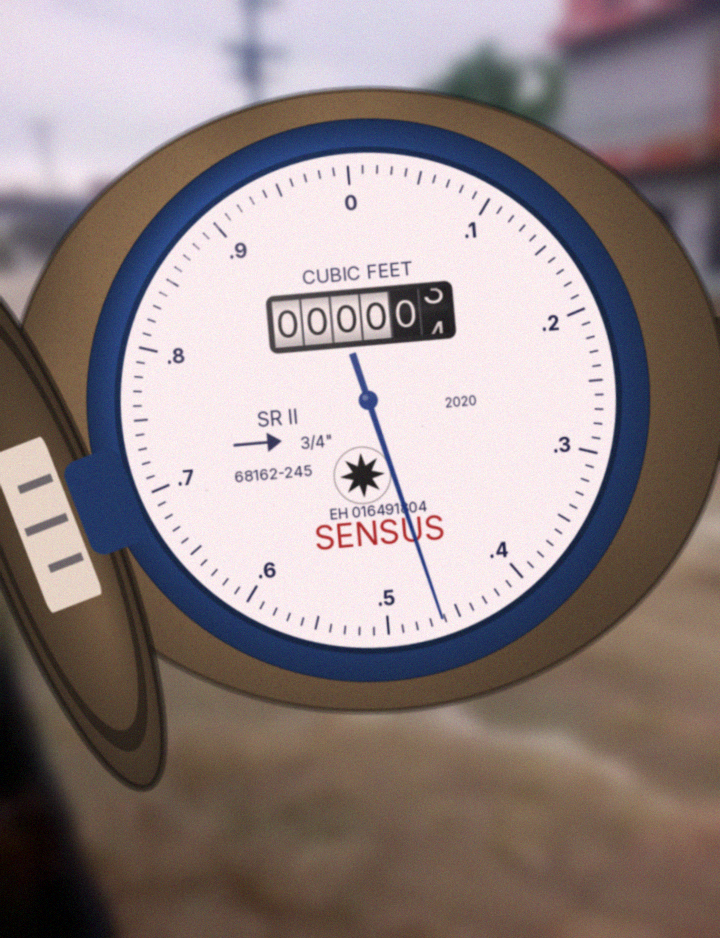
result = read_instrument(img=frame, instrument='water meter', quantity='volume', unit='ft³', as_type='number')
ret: 3.46 ft³
